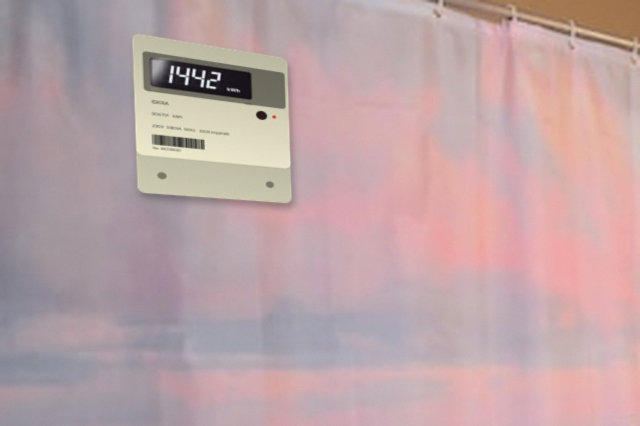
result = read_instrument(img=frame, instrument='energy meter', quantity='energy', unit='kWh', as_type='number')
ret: 1442 kWh
